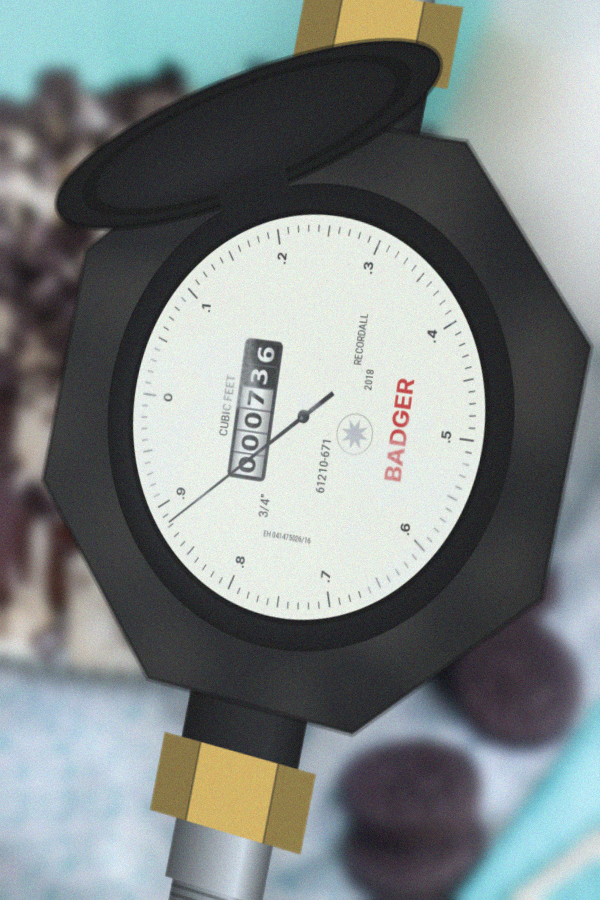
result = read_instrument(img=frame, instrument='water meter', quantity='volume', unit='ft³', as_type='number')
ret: 735.88 ft³
